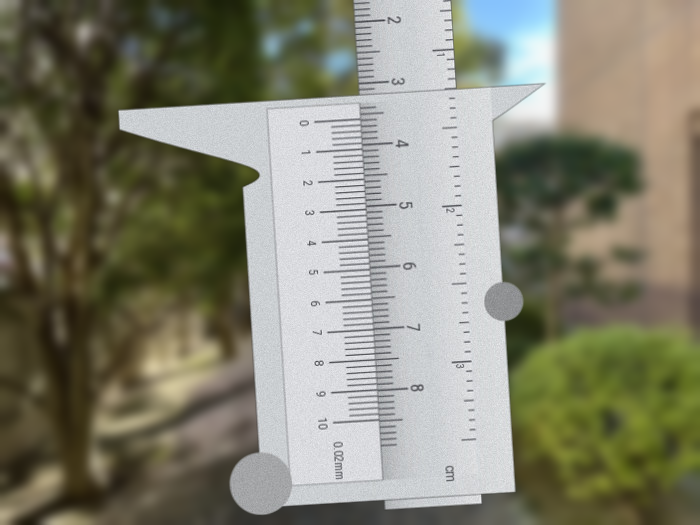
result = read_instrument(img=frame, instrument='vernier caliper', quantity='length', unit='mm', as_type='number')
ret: 35.8 mm
